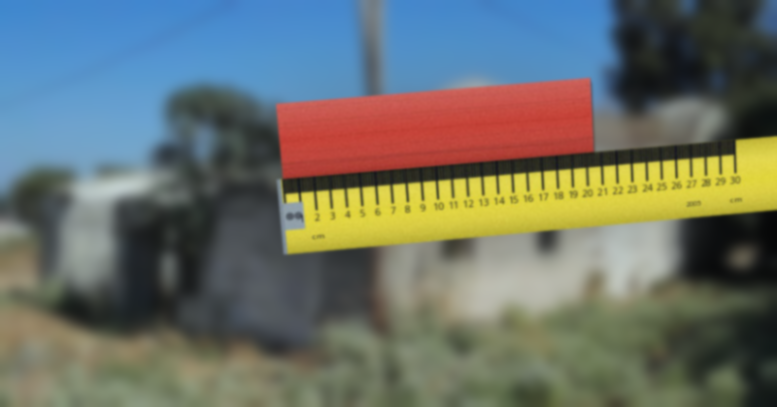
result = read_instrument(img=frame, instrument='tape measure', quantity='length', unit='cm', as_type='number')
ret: 20.5 cm
